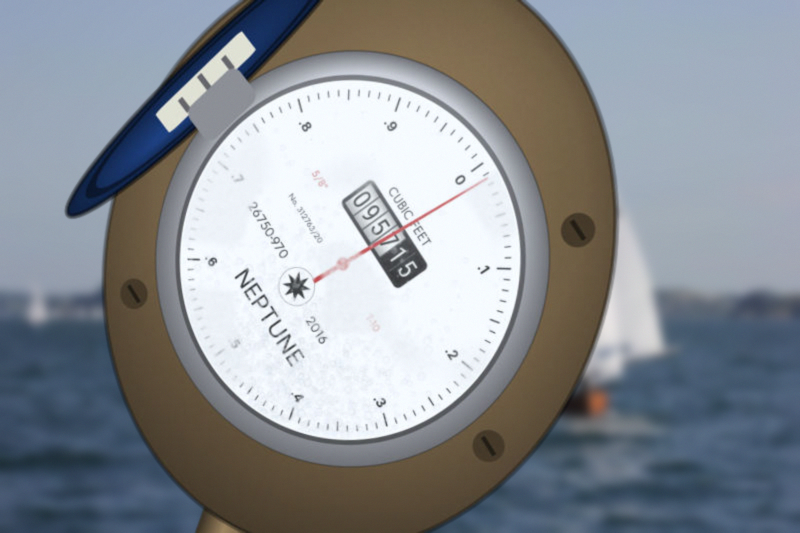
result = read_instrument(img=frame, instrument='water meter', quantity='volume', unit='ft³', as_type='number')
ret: 95715.01 ft³
